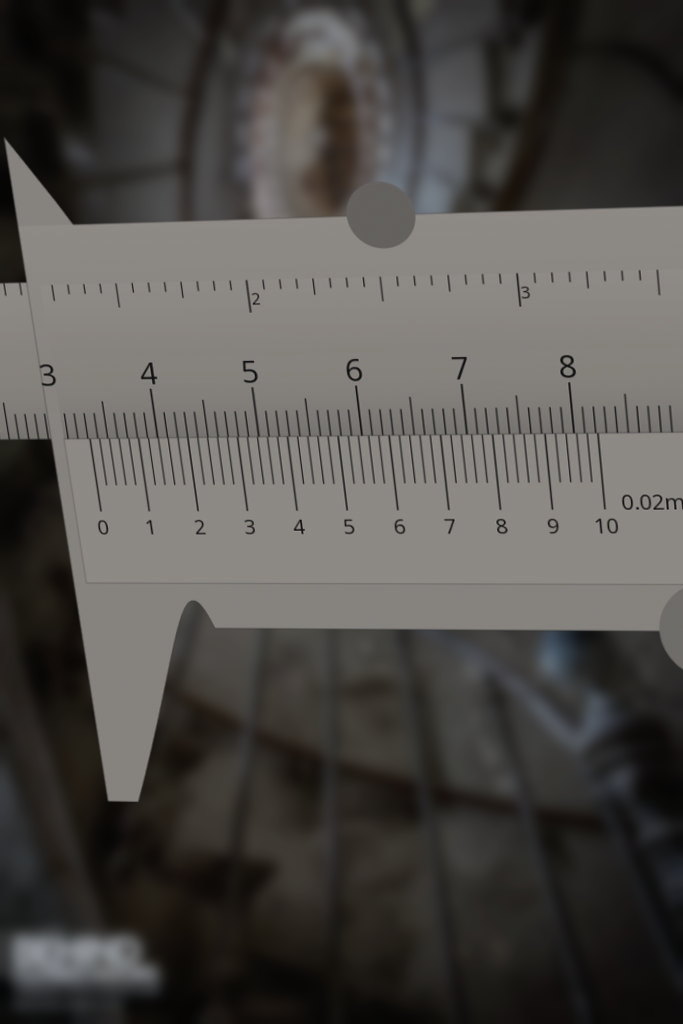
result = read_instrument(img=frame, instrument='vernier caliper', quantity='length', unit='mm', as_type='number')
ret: 33.2 mm
